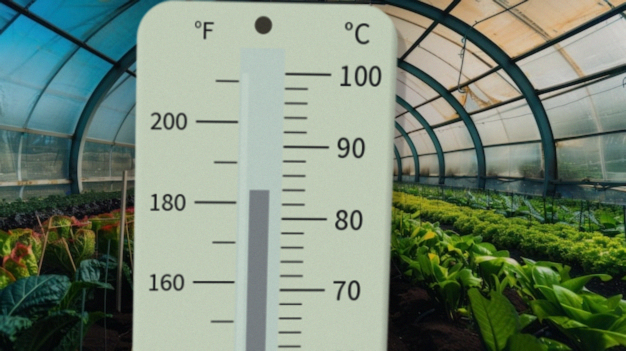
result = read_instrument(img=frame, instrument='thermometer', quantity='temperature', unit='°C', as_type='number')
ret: 84 °C
